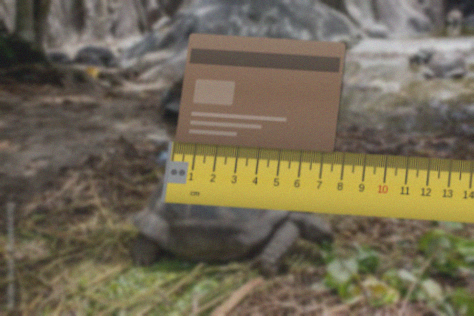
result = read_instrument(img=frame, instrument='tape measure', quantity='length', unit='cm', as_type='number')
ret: 7.5 cm
